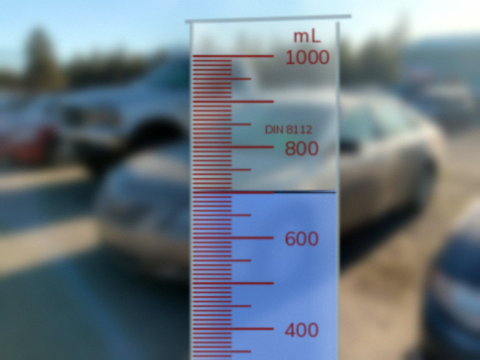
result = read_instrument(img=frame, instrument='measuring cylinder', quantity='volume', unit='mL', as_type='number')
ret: 700 mL
